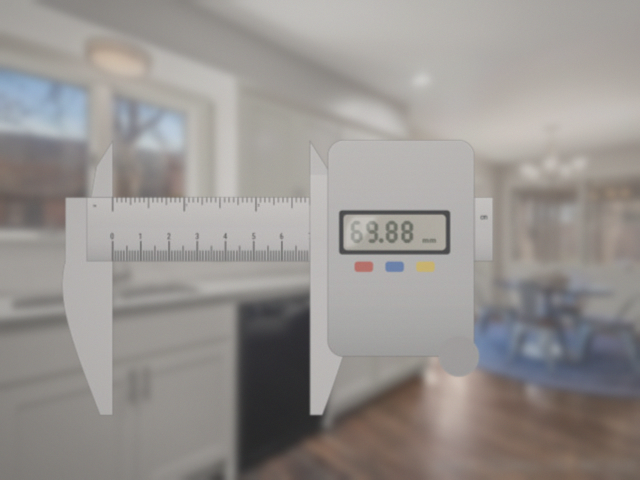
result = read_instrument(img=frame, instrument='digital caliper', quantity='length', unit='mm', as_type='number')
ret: 69.88 mm
